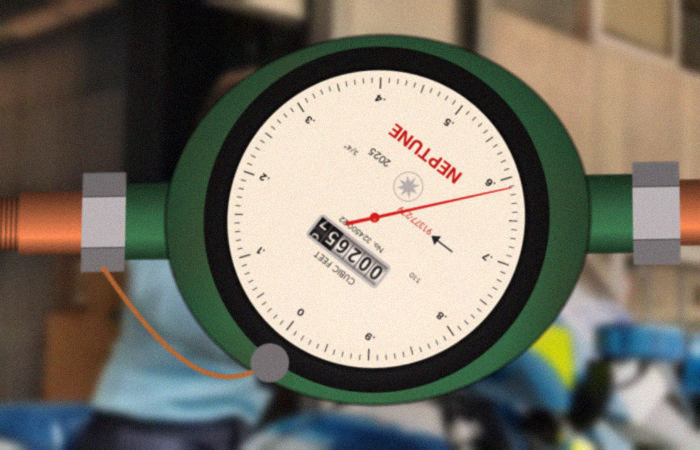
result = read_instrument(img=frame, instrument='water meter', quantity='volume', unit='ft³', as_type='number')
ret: 2656.61 ft³
